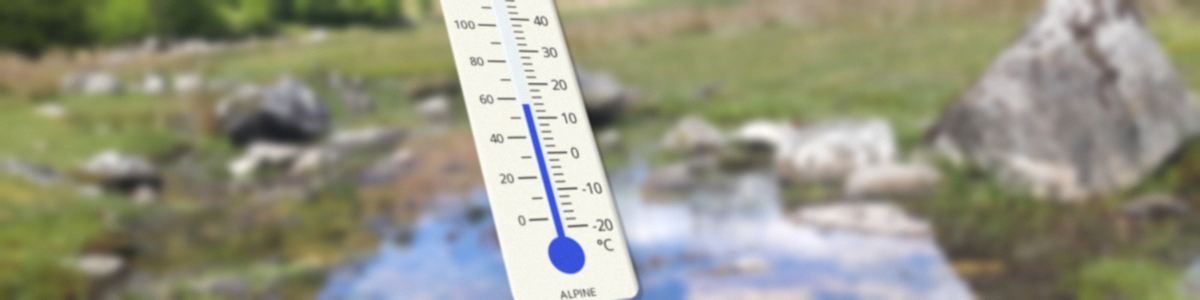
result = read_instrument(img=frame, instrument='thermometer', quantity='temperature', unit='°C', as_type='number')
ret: 14 °C
